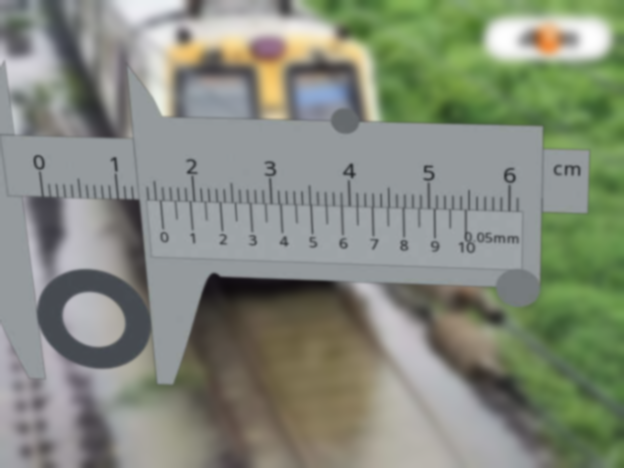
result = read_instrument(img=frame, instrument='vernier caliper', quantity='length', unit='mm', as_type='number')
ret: 15.6 mm
